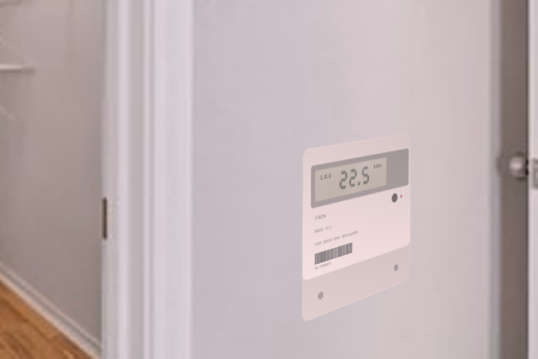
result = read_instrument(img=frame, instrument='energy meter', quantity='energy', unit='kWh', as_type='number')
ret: 22.5 kWh
